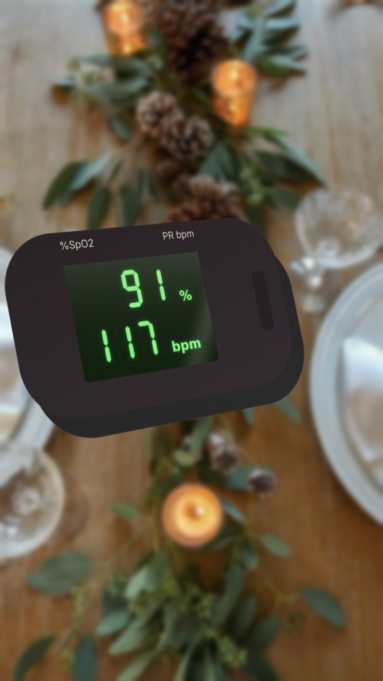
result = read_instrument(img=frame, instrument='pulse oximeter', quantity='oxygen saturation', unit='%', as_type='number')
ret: 91 %
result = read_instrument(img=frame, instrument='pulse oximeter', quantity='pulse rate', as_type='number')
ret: 117 bpm
